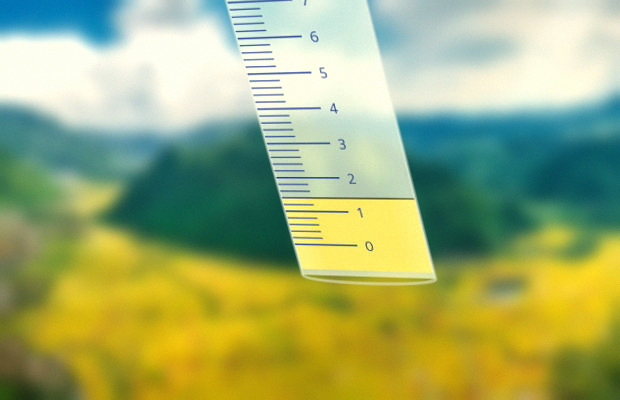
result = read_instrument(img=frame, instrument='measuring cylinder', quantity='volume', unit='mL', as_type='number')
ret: 1.4 mL
